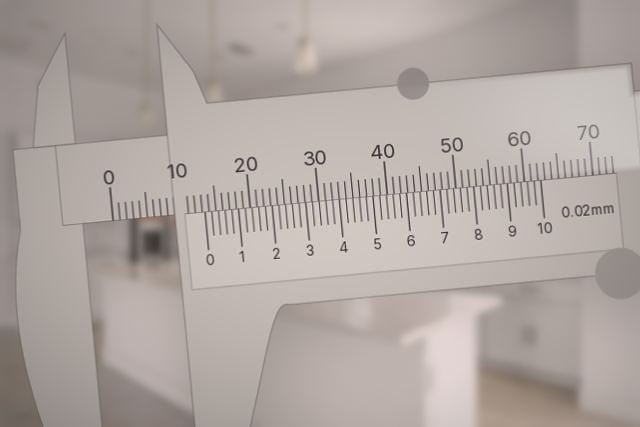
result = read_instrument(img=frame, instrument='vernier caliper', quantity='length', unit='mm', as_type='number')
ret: 13.4 mm
